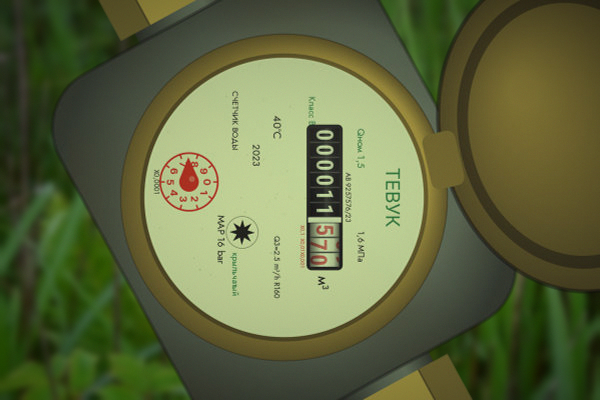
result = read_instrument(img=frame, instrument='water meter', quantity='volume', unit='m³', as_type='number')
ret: 11.5697 m³
